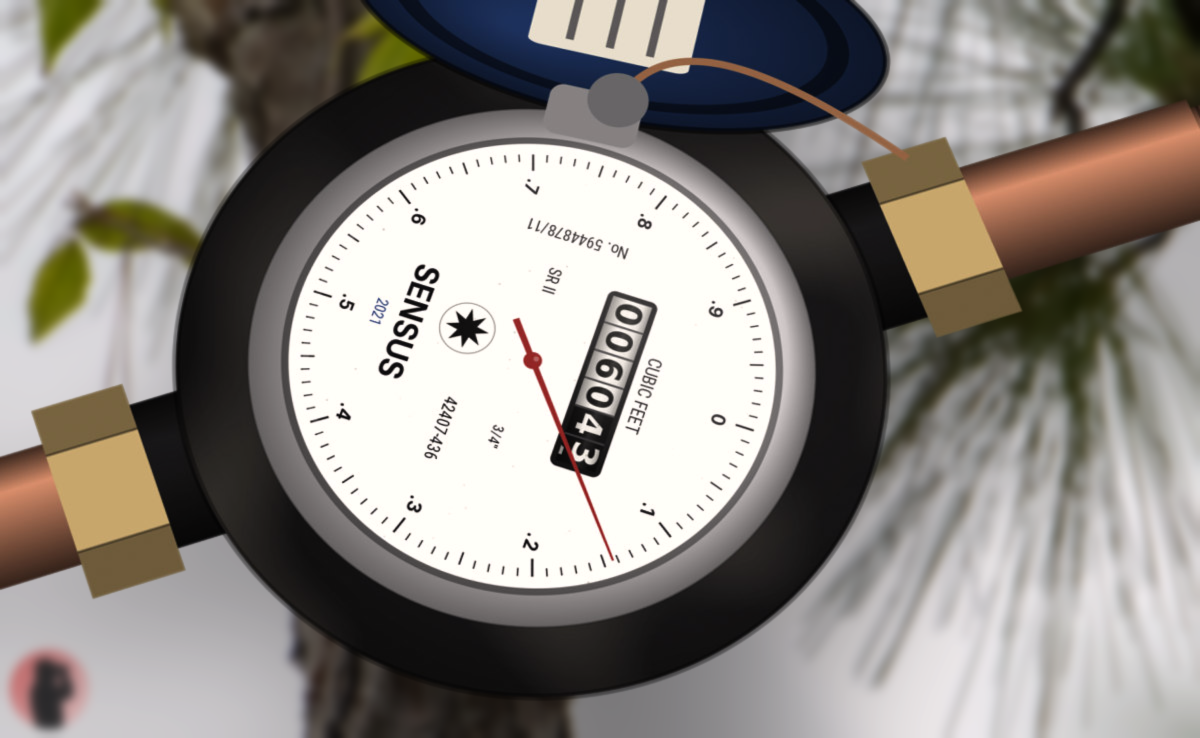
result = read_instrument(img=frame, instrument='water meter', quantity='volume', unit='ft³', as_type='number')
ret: 6043.14 ft³
